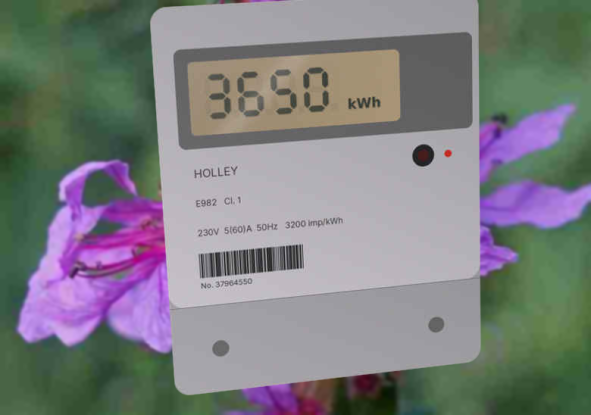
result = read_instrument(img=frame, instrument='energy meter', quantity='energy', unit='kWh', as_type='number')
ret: 3650 kWh
